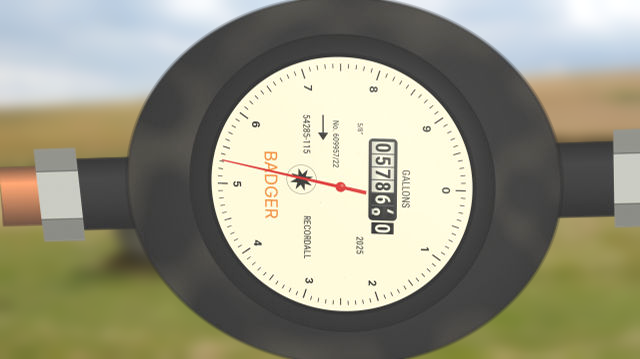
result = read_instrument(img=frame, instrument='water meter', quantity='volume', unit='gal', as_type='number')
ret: 578675.3 gal
